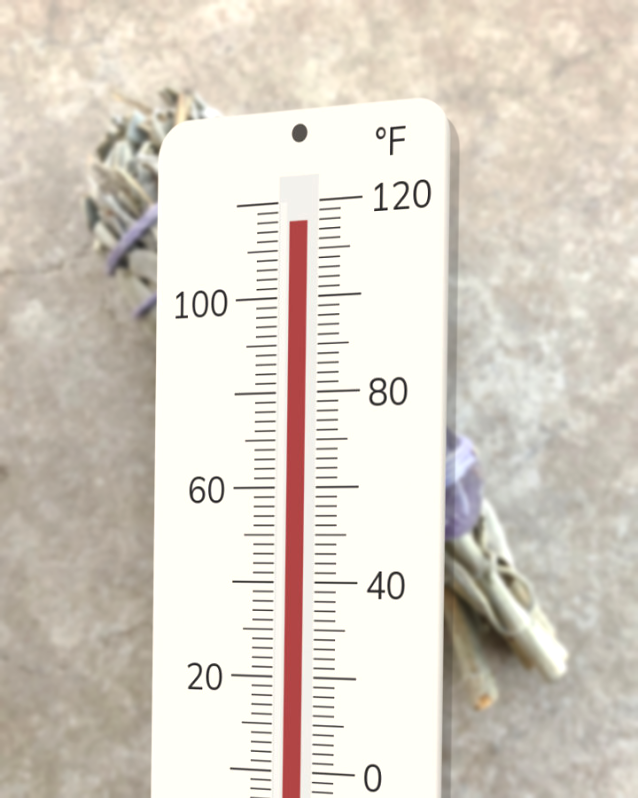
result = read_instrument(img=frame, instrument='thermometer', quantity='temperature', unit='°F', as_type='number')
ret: 116 °F
